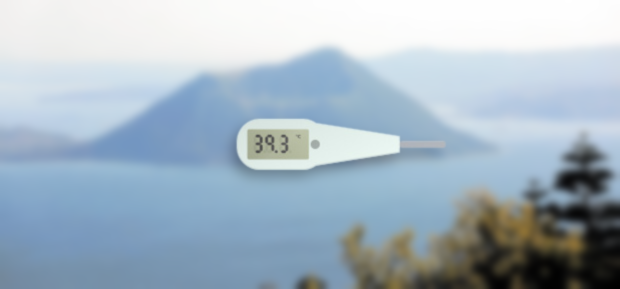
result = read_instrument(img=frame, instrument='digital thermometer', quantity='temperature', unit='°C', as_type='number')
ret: 39.3 °C
